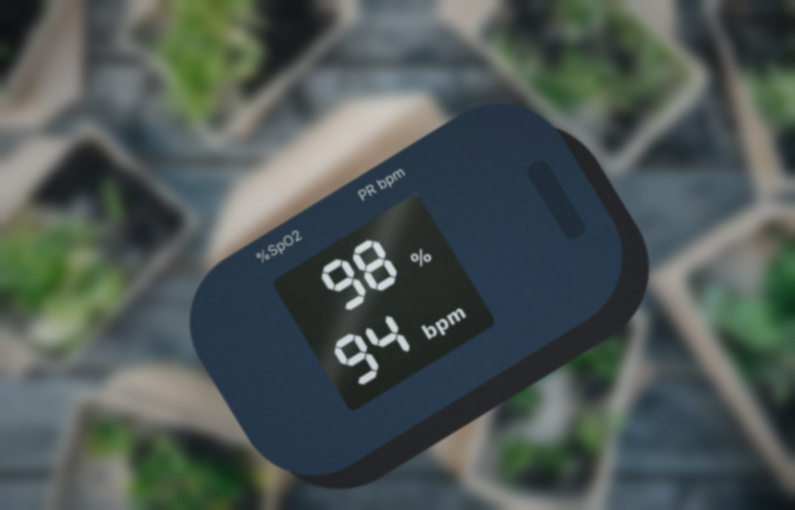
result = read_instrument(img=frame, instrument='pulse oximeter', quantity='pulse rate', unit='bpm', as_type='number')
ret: 94 bpm
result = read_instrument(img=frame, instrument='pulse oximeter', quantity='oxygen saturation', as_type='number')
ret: 98 %
